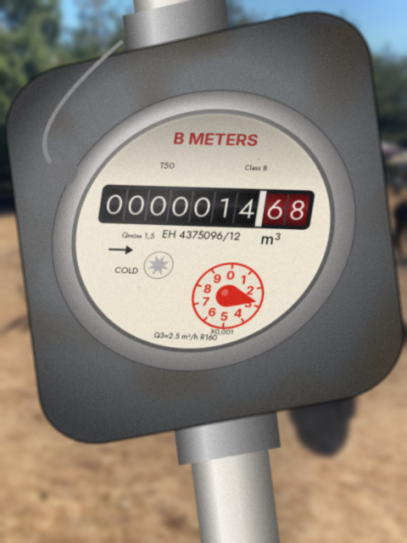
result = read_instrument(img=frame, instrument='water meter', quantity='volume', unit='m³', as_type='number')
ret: 14.682 m³
